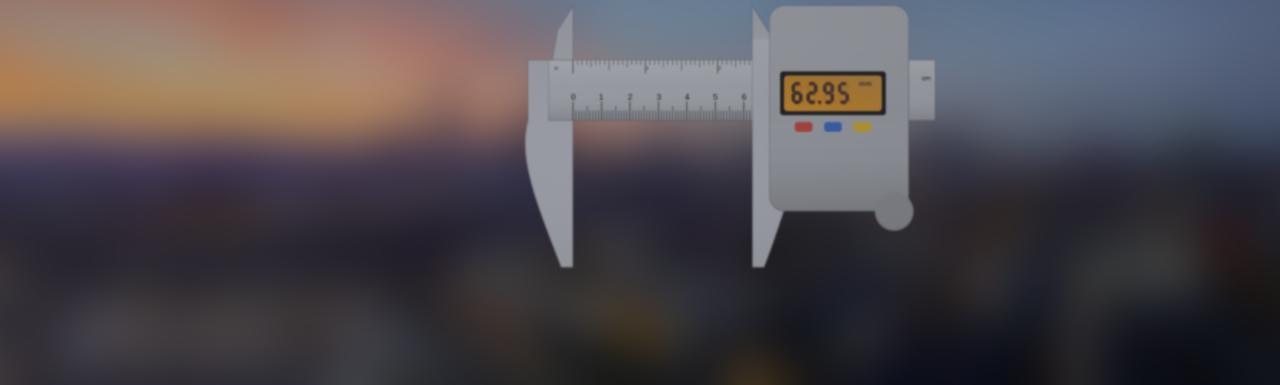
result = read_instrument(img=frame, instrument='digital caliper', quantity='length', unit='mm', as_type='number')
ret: 62.95 mm
